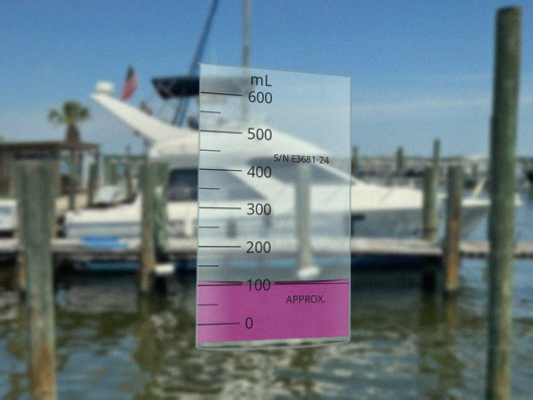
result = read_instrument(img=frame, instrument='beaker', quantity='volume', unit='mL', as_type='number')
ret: 100 mL
